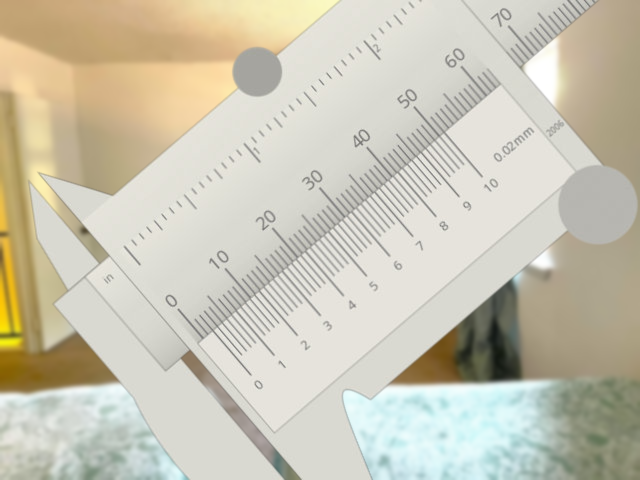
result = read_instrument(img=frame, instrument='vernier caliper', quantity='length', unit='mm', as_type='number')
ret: 2.0 mm
